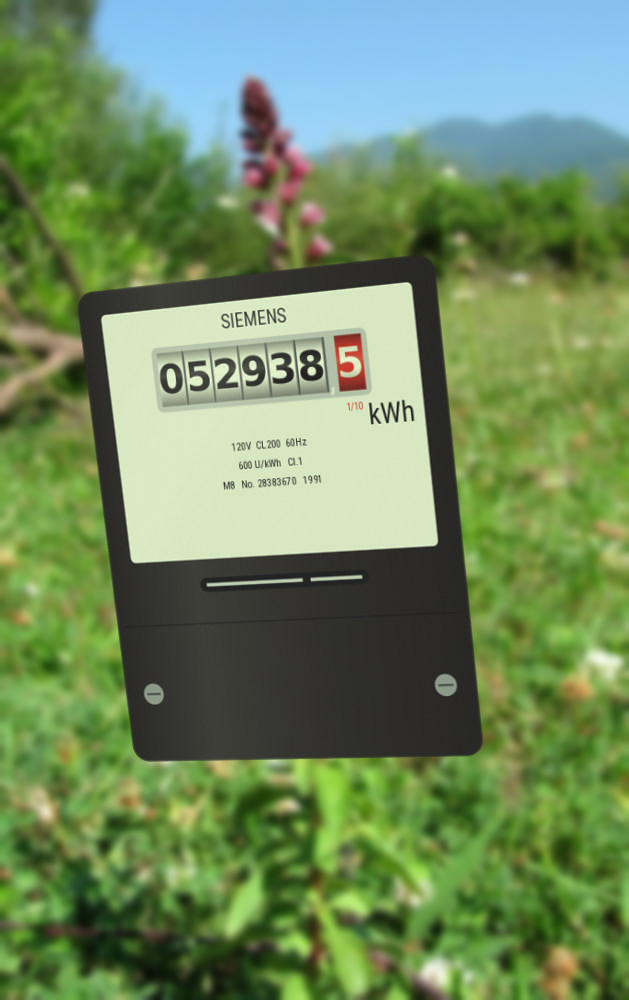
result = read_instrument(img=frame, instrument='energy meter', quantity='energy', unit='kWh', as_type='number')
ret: 52938.5 kWh
